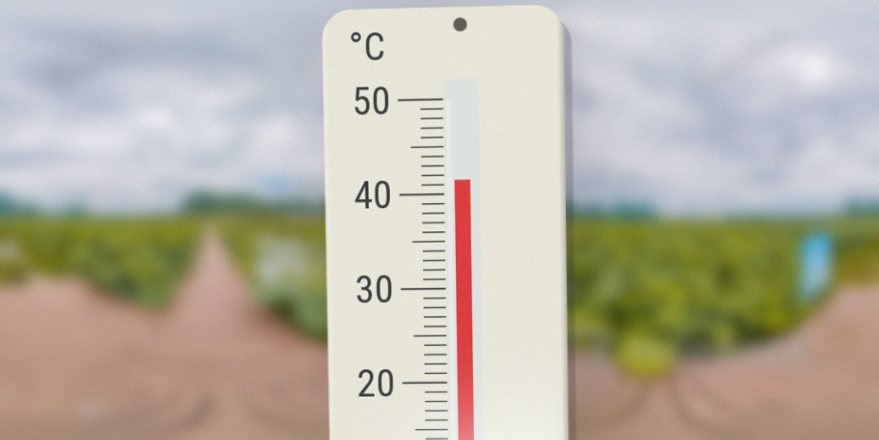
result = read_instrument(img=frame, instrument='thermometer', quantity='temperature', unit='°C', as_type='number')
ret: 41.5 °C
